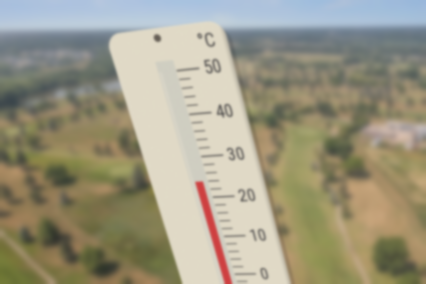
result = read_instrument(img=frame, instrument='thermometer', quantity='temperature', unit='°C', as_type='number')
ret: 24 °C
